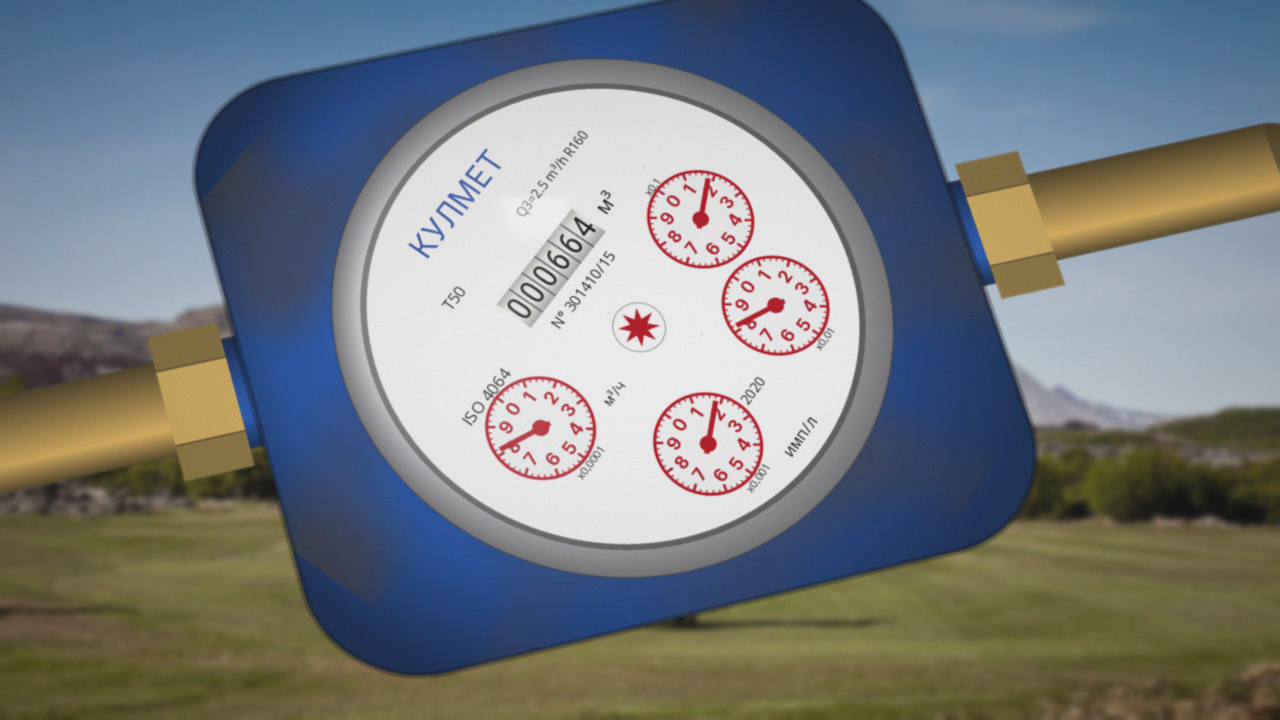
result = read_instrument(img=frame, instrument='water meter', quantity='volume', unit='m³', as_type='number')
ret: 664.1818 m³
